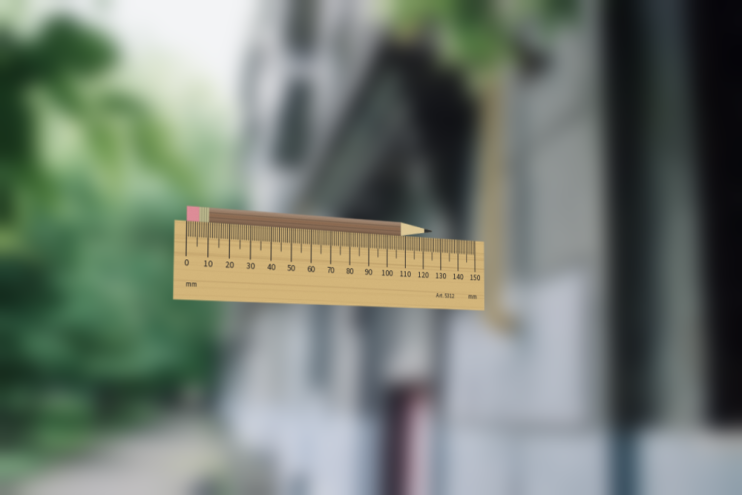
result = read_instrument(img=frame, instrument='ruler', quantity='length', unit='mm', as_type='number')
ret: 125 mm
